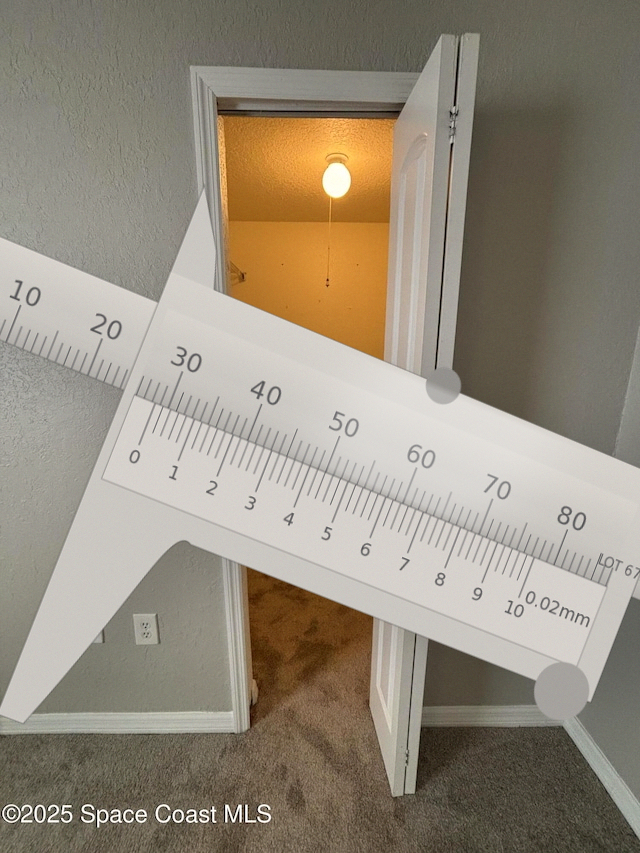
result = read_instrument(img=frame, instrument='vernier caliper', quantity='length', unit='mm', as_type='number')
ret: 28.4 mm
